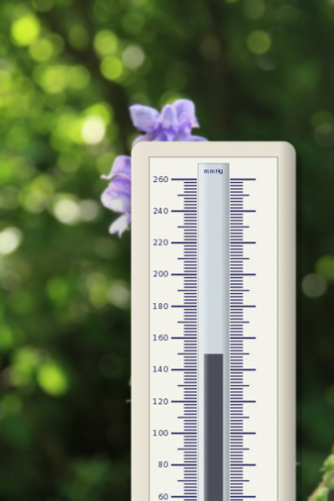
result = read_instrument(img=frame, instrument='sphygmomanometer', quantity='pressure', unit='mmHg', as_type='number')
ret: 150 mmHg
